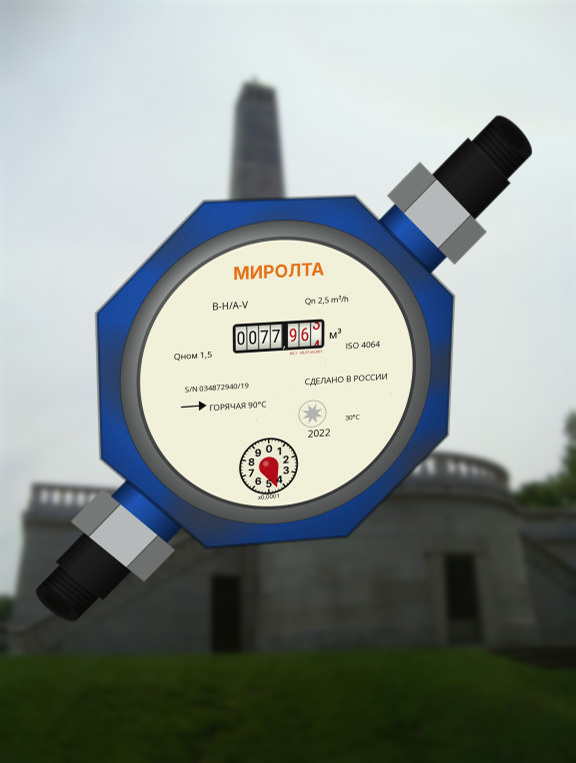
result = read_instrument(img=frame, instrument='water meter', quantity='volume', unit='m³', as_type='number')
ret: 77.9634 m³
